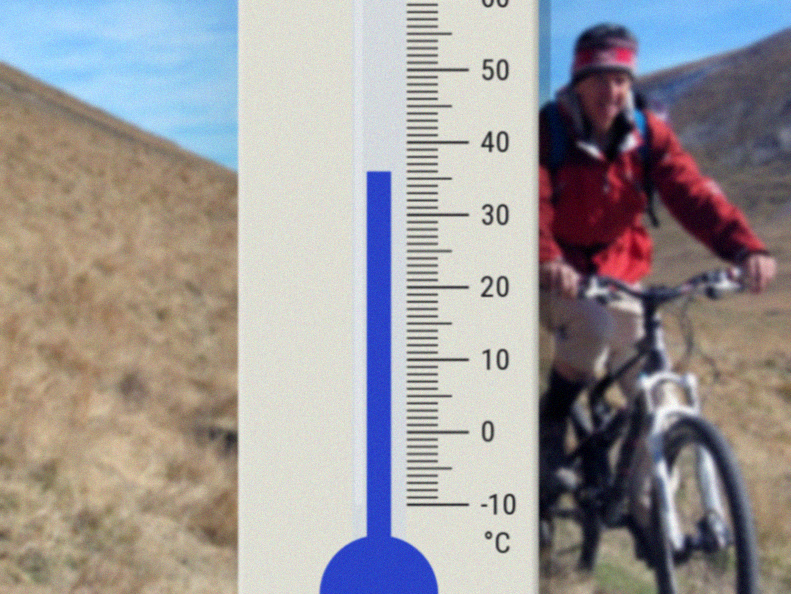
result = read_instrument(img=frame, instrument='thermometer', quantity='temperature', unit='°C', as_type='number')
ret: 36 °C
